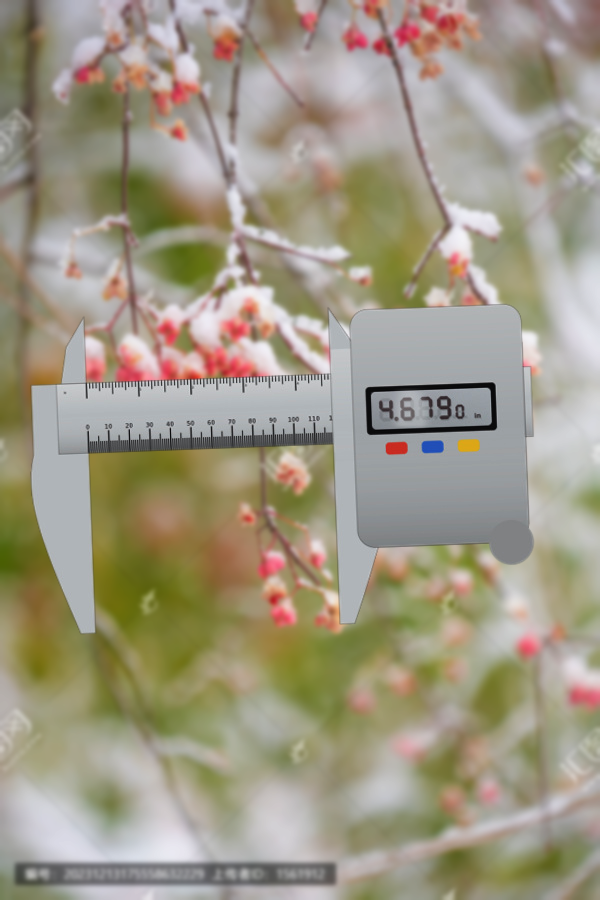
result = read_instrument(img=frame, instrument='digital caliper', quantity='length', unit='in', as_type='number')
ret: 4.6790 in
